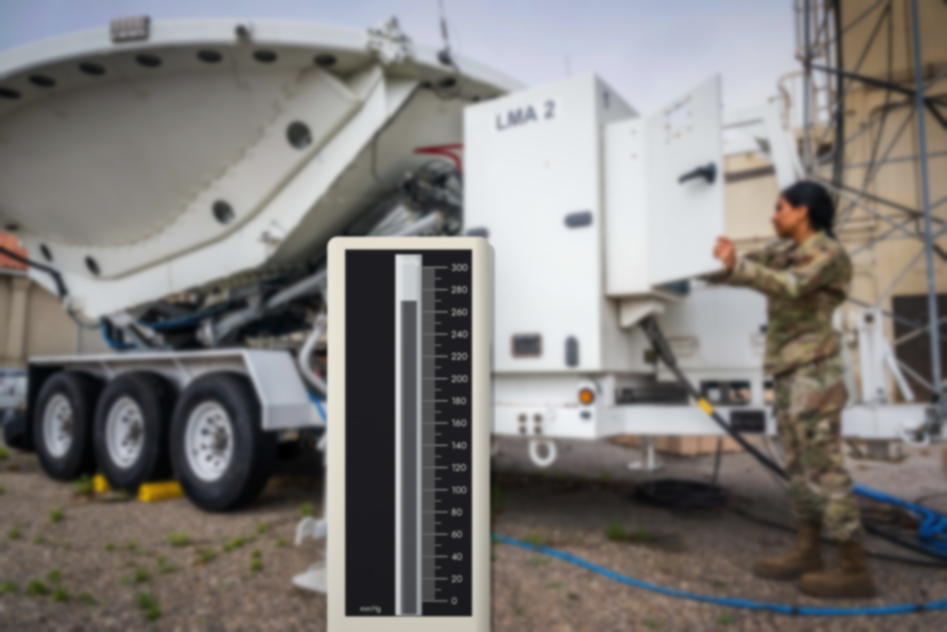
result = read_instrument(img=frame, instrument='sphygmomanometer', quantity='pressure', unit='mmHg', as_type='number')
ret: 270 mmHg
